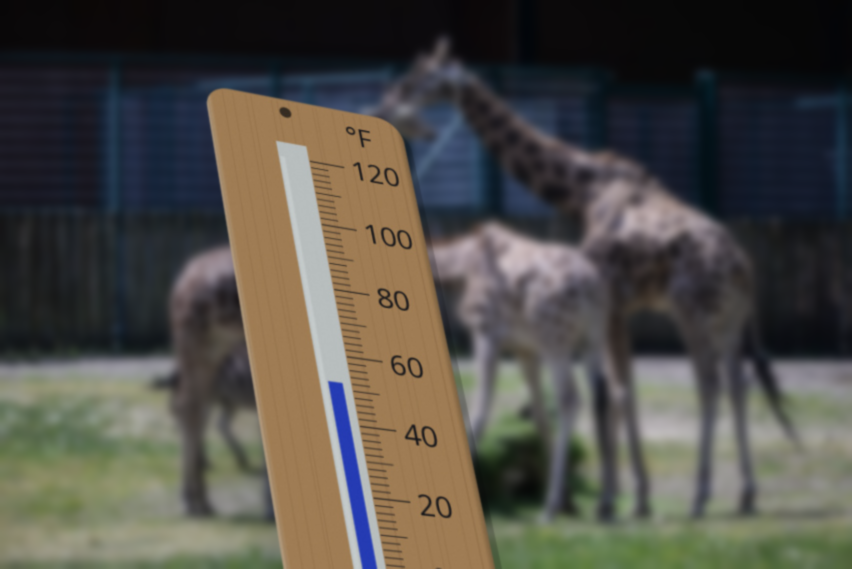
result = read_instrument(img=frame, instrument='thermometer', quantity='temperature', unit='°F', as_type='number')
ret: 52 °F
